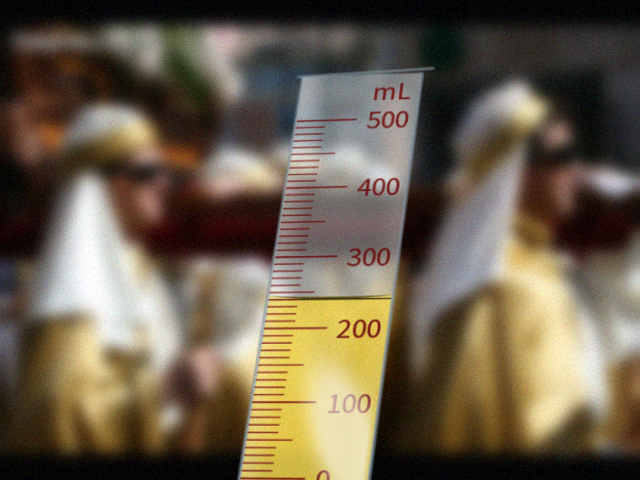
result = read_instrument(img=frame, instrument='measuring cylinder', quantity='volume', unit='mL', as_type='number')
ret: 240 mL
